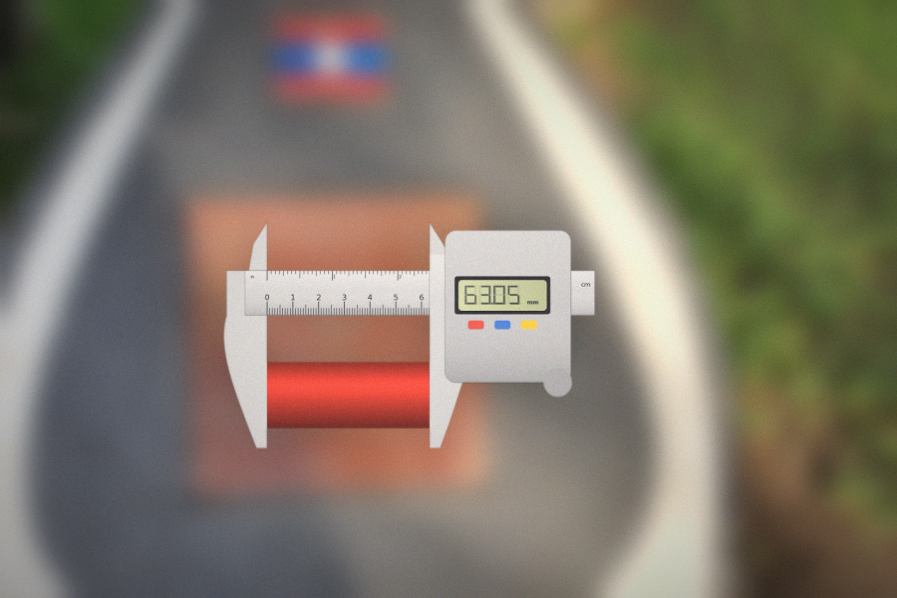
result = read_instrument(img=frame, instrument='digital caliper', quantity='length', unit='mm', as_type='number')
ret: 63.05 mm
